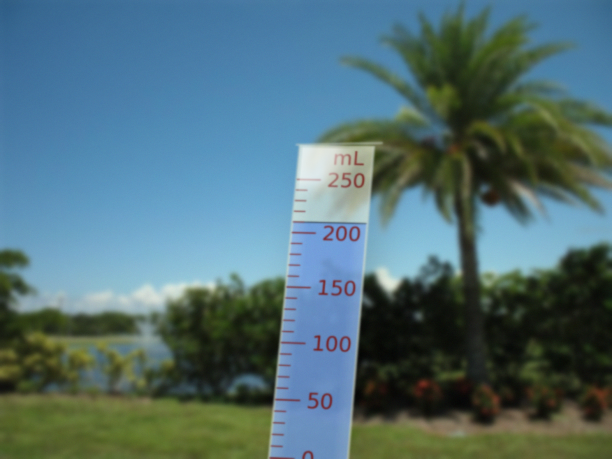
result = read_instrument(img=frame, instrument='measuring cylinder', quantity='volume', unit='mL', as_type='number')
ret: 210 mL
